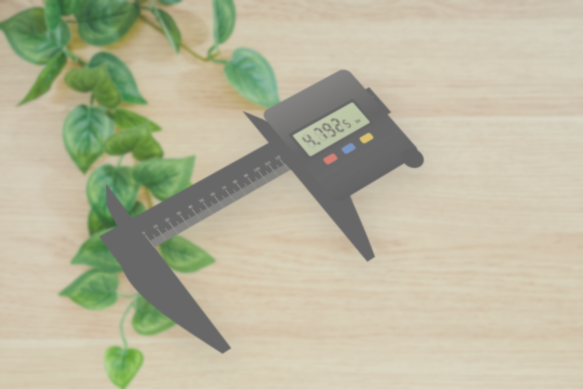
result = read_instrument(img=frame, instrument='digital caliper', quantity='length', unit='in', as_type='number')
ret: 4.7925 in
